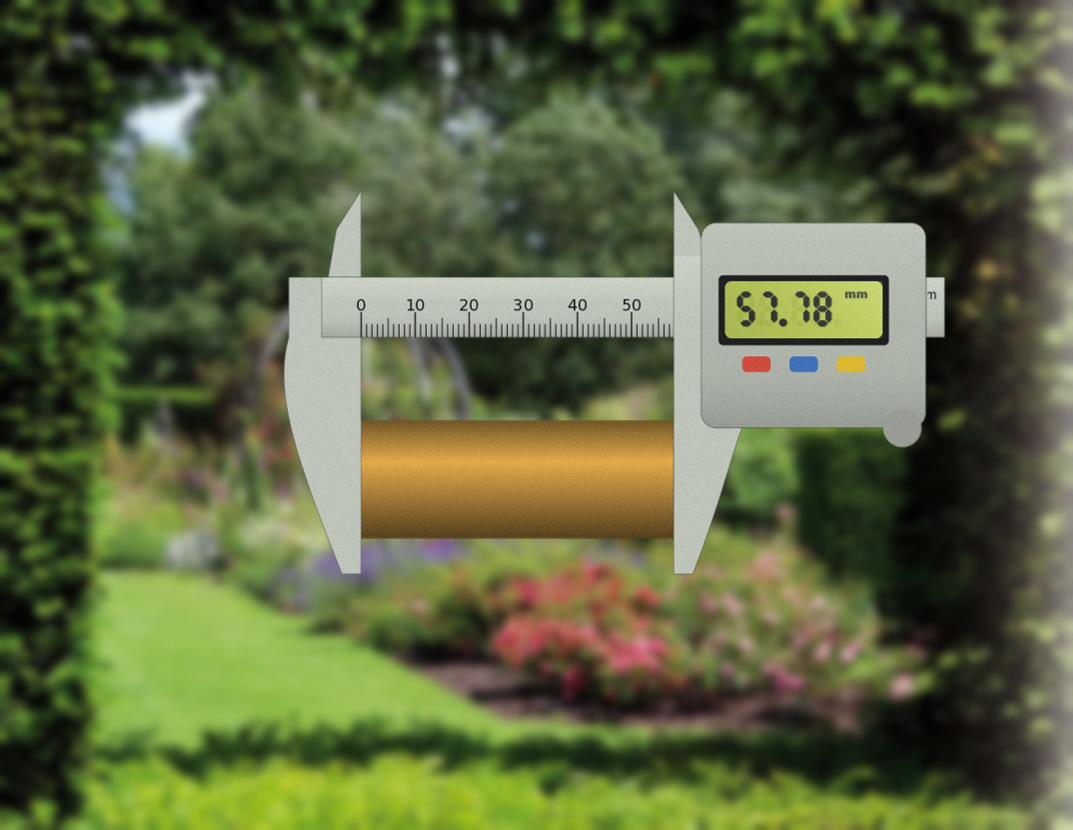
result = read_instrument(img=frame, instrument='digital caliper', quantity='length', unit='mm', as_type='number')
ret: 57.78 mm
